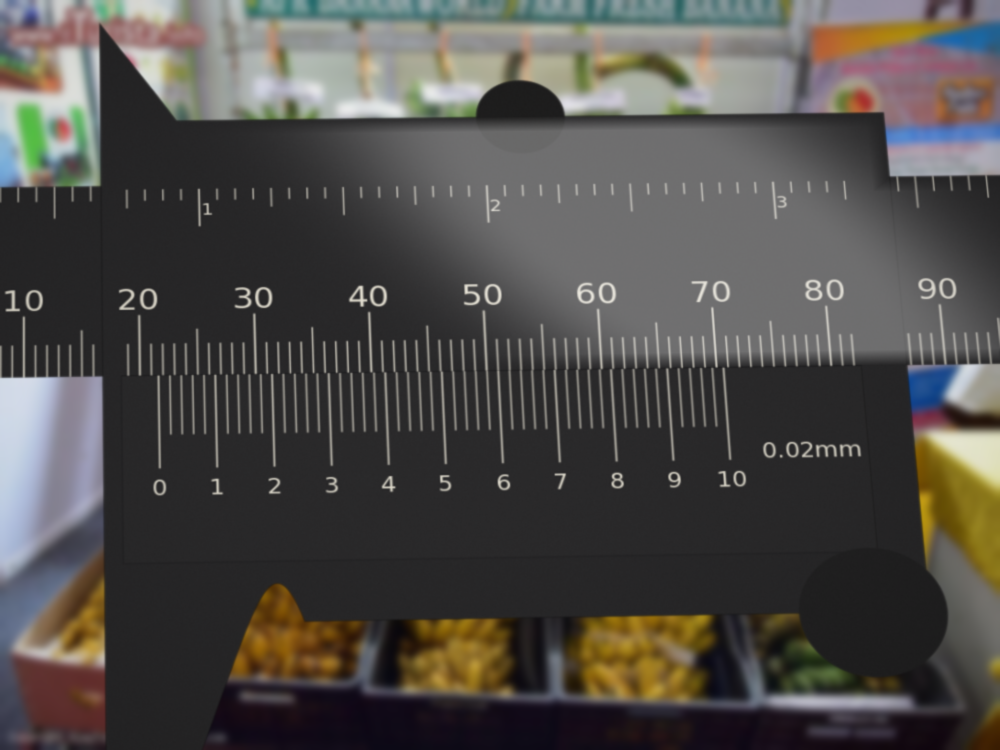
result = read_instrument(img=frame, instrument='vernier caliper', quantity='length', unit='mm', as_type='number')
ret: 21.6 mm
